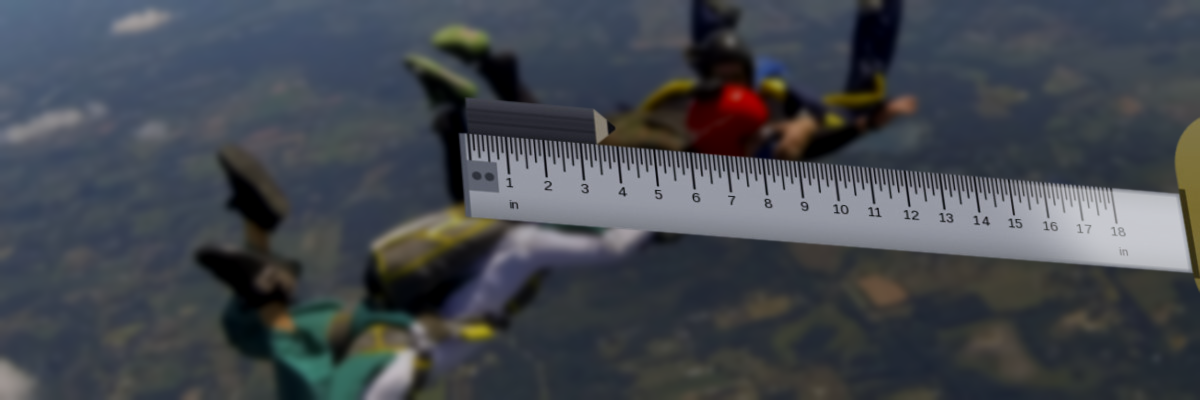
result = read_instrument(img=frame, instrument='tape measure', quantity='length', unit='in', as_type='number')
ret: 4 in
